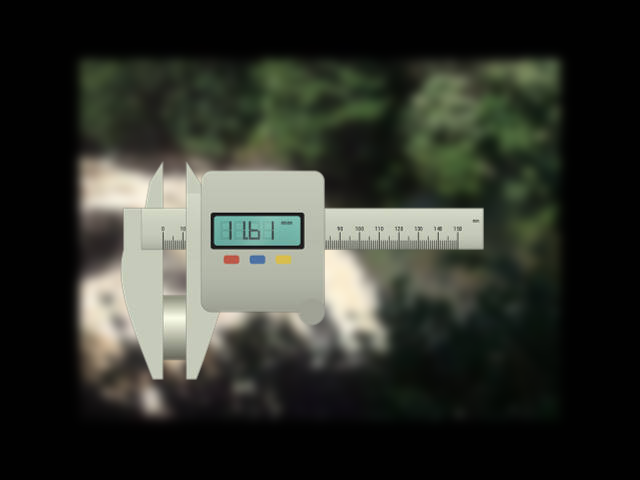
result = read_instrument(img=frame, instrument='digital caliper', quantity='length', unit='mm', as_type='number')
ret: 11.61 mm
